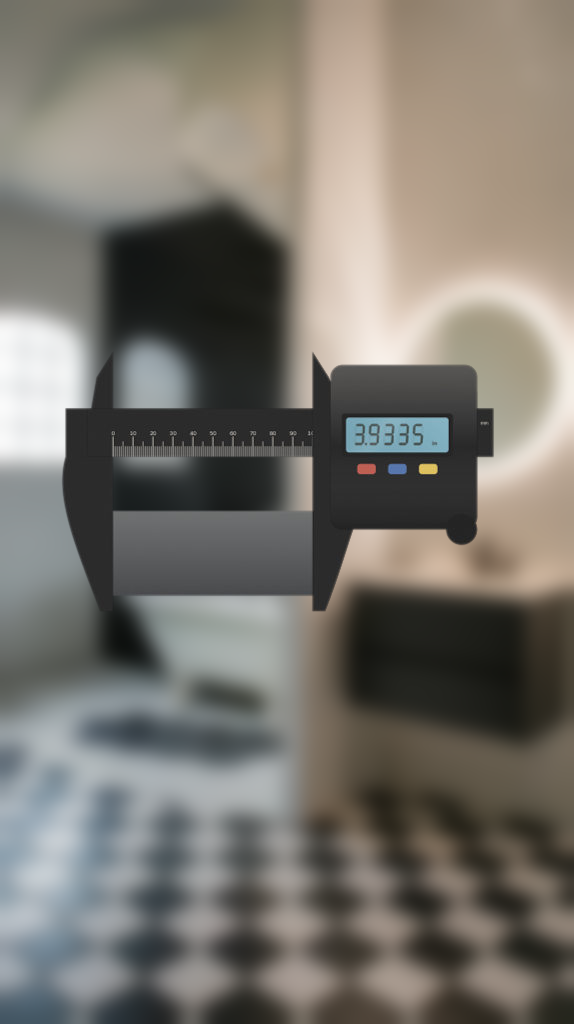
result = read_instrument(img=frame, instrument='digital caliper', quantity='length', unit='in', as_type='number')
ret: 3.9335 in
